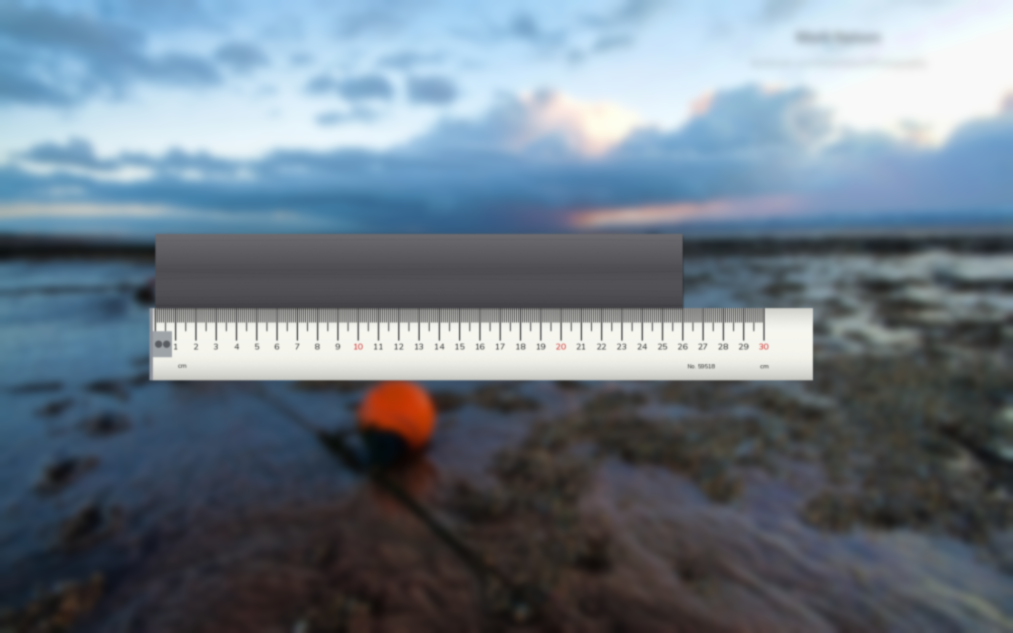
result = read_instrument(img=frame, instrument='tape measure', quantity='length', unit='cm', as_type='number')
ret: 26 cm
